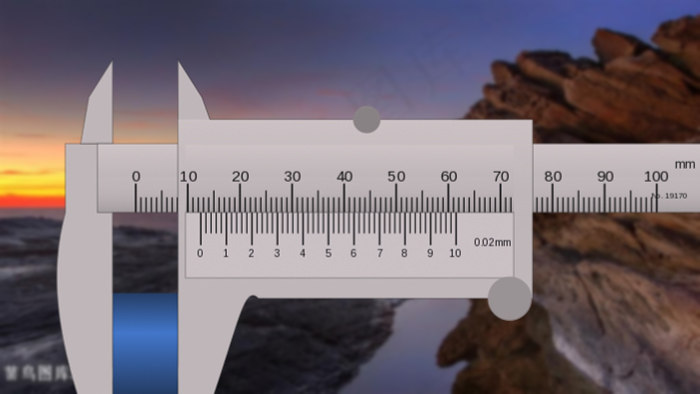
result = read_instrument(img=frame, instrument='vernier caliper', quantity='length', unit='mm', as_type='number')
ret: 12.5 mm
